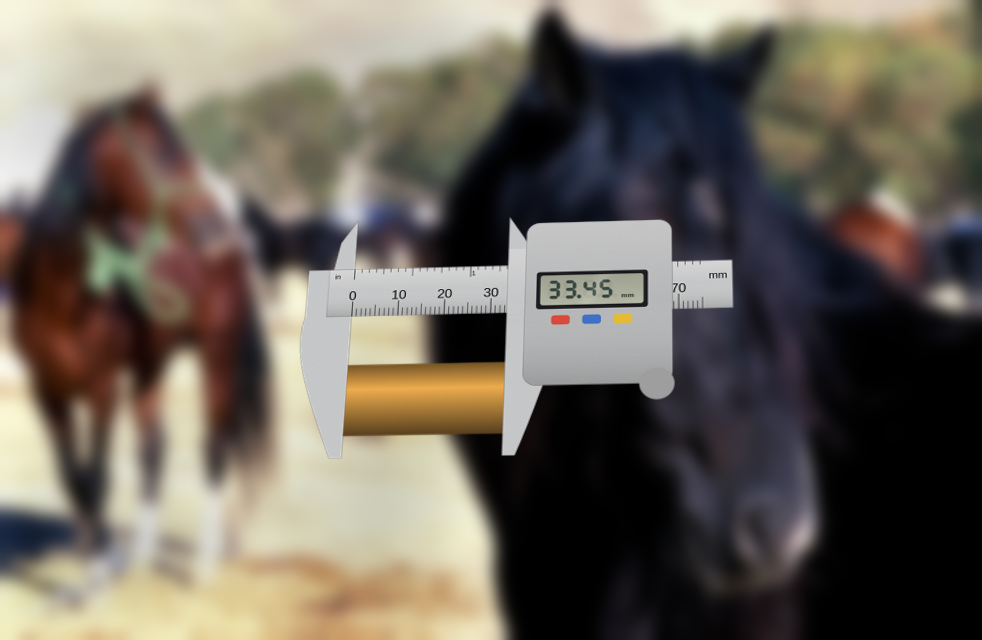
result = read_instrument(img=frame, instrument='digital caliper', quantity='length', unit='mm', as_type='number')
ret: 33.45 mm
